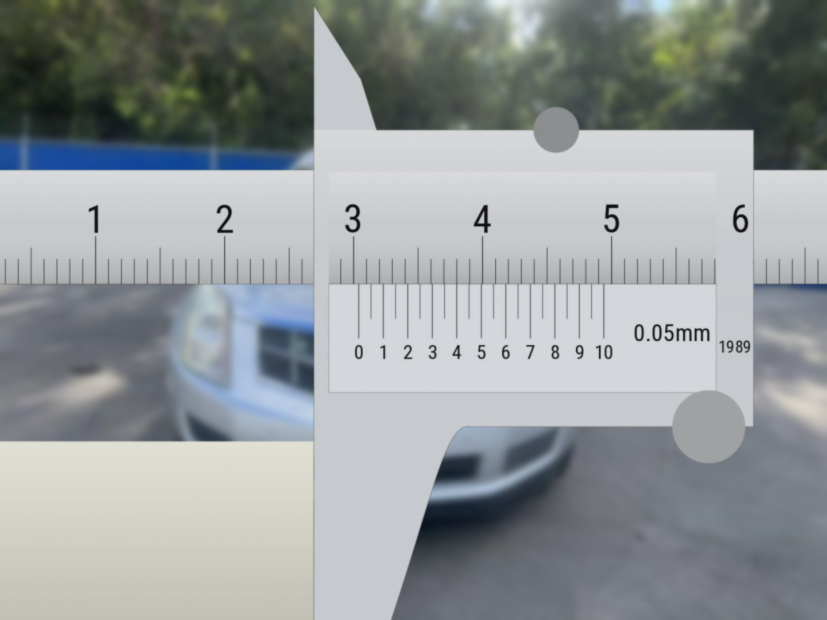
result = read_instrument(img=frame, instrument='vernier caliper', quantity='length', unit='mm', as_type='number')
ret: 30.4 mm
